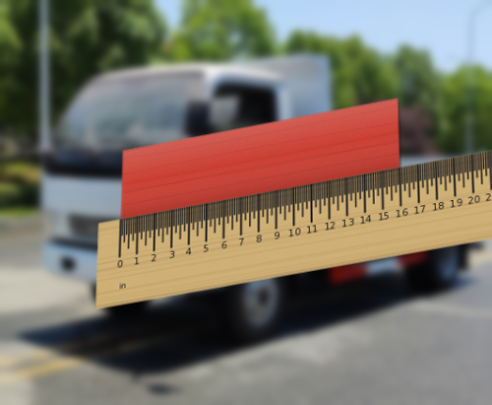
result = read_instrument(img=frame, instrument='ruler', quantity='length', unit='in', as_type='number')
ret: 16 in
